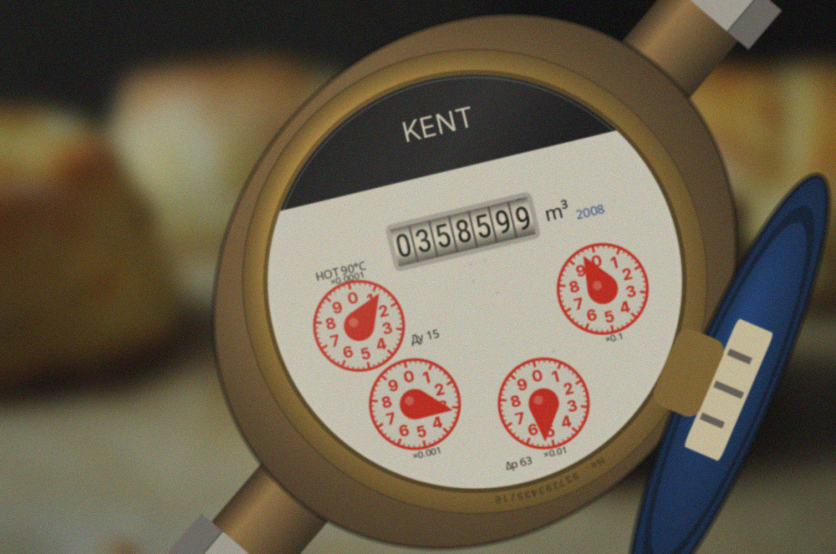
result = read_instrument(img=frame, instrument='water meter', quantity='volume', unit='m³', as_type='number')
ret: 358598.9531 m³
